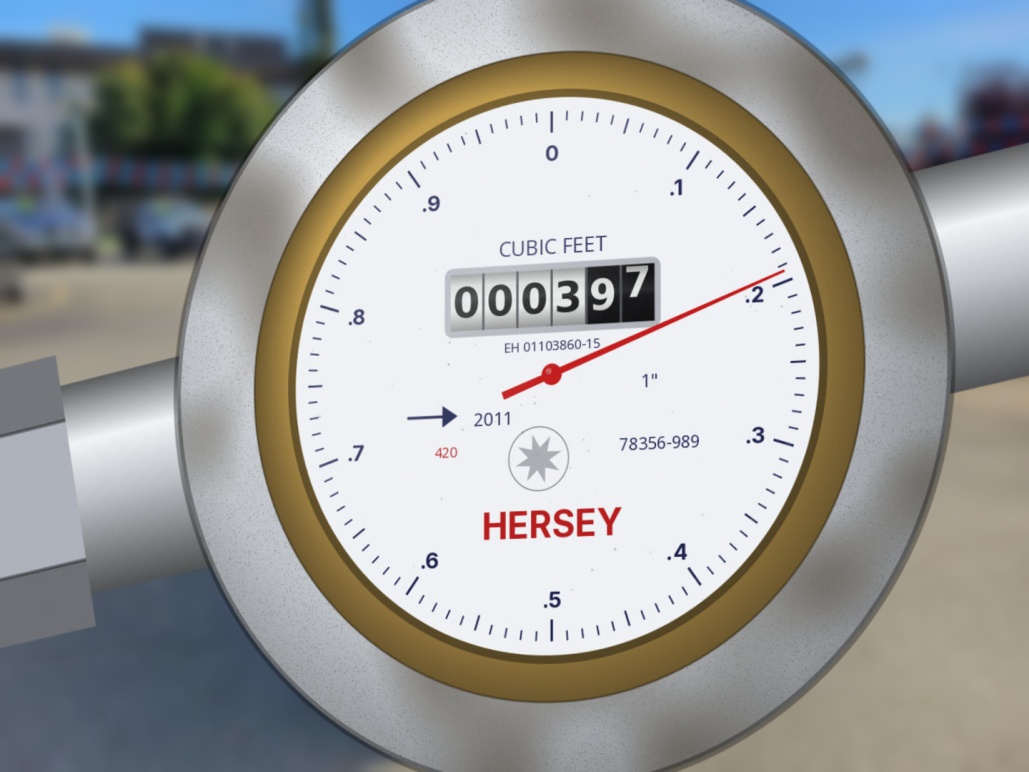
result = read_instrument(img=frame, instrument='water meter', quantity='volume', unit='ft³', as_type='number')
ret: 397.19 ft³
